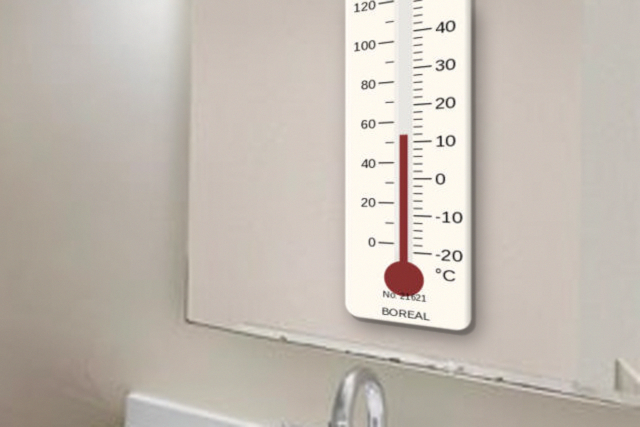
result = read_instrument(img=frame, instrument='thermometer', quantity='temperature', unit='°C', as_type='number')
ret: 12 °C
